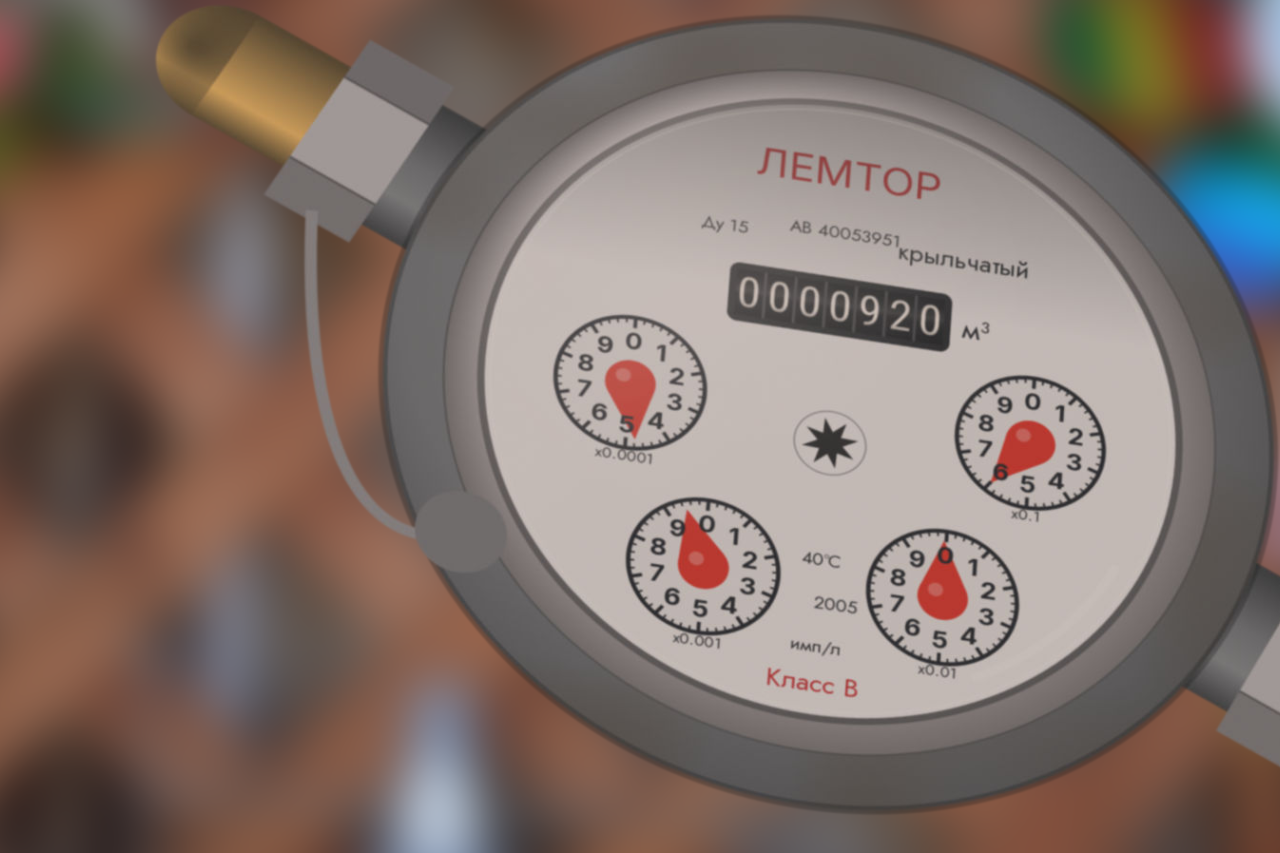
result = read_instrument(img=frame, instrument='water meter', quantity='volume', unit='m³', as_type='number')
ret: 920.5994 m³
